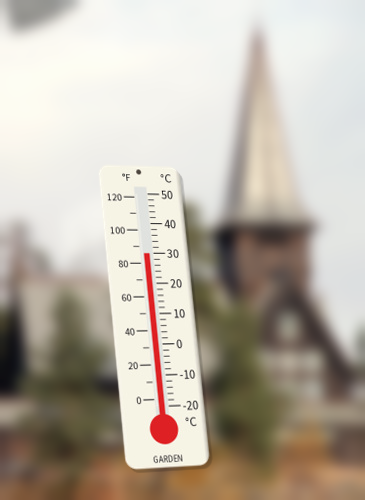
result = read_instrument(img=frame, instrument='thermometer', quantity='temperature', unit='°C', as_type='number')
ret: 30 °C
